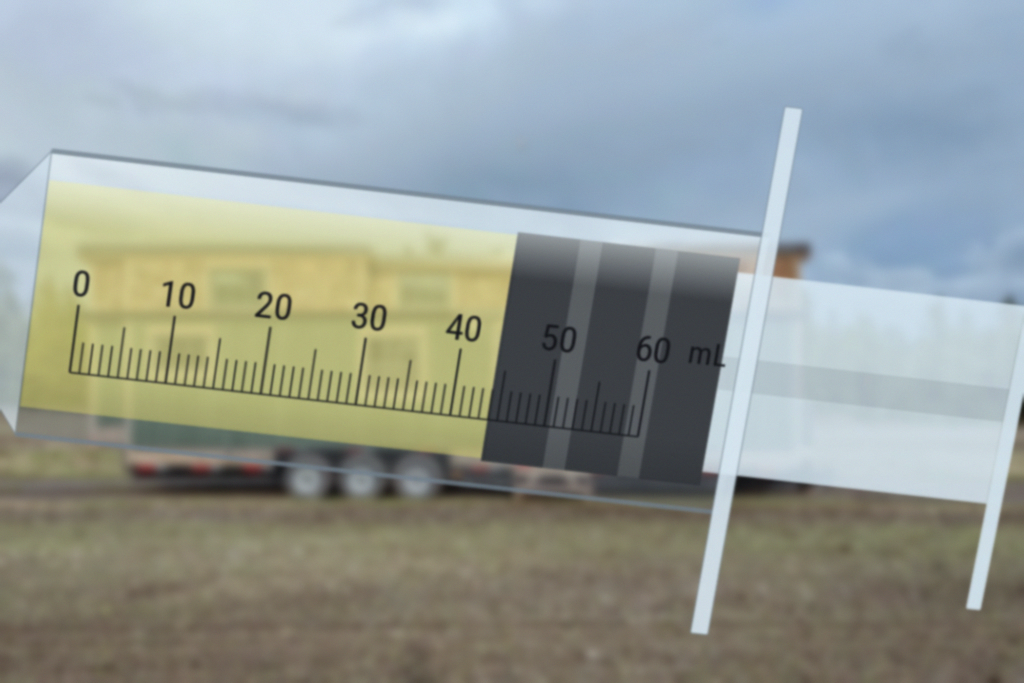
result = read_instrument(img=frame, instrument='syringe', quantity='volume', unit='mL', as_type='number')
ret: 44 mL
